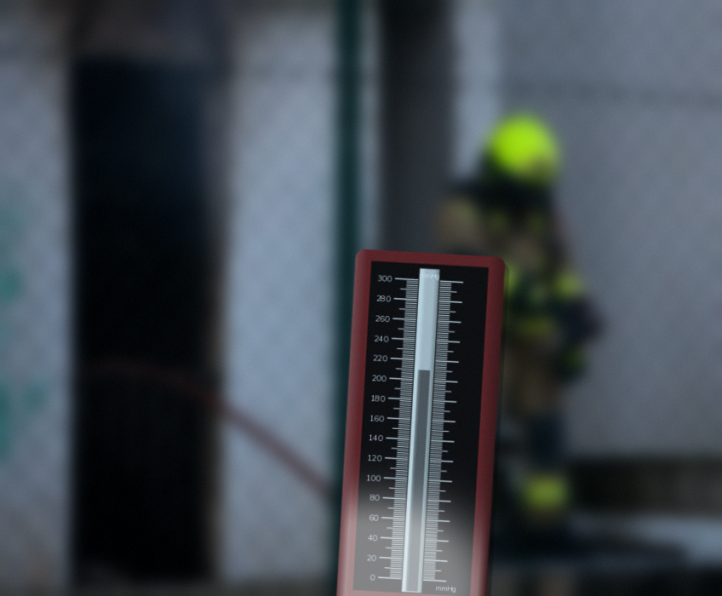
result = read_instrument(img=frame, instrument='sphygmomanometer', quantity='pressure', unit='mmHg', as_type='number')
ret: 210 mmHg
